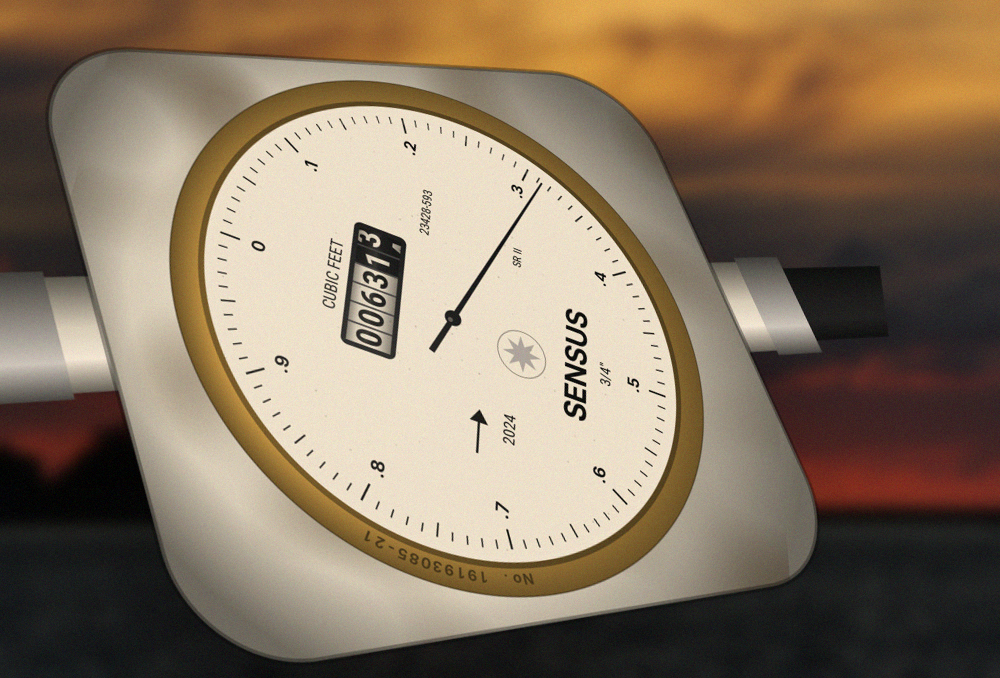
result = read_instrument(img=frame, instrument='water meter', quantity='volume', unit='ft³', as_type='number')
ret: 6313.31 ft³
